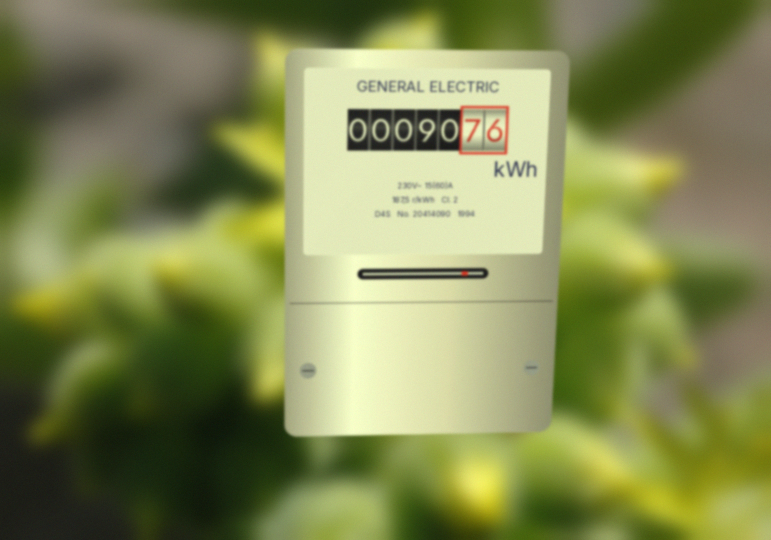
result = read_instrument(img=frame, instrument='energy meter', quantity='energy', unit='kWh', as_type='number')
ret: 90.76 kWh
